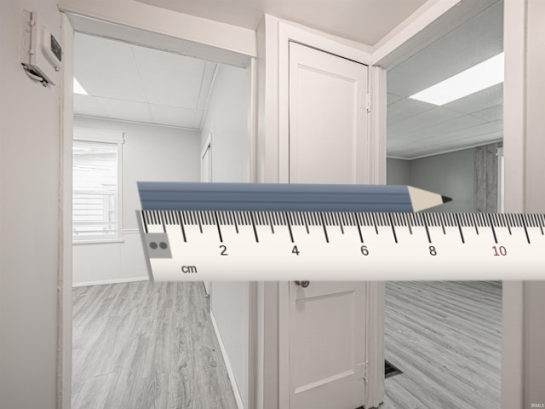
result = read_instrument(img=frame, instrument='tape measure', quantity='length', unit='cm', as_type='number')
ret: 9 cm
